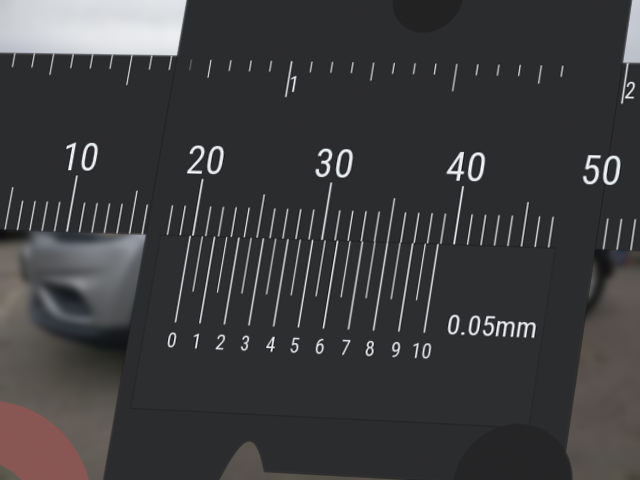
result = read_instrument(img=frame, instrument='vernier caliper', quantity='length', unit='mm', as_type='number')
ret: 19.8 mm
